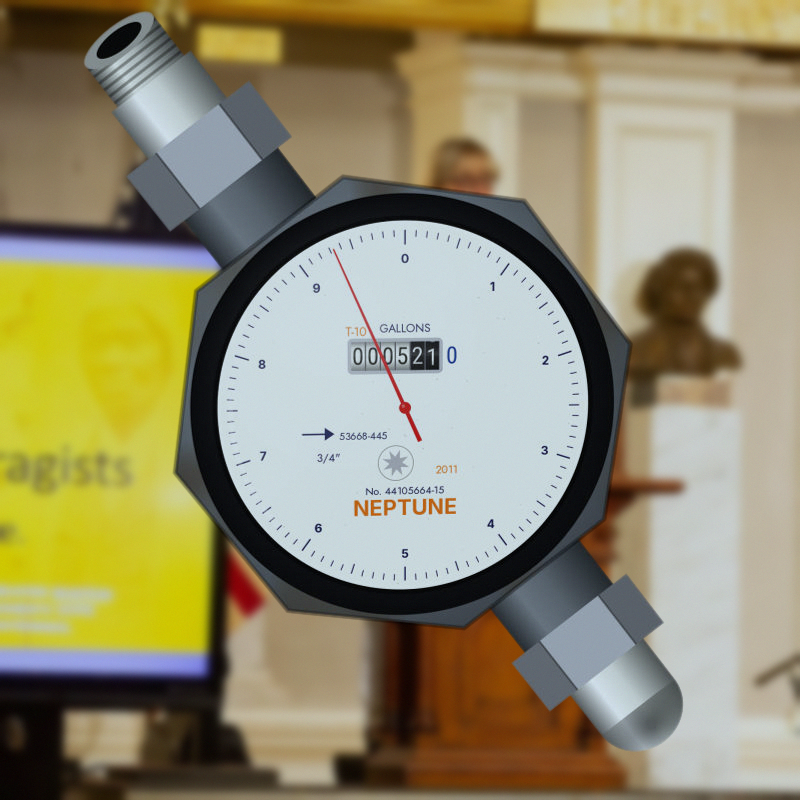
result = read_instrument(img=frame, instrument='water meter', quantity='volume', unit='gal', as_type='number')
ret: 5209.3 gal
